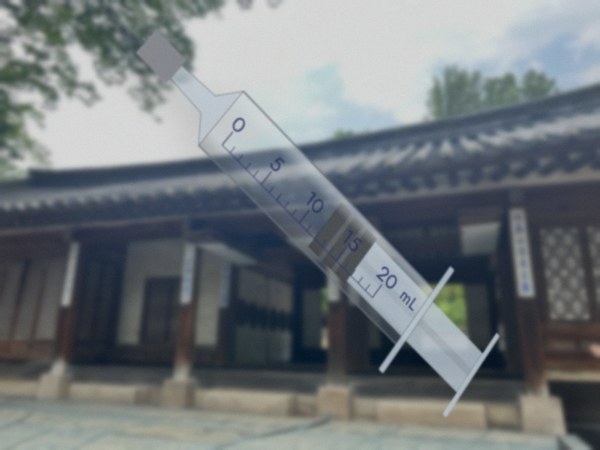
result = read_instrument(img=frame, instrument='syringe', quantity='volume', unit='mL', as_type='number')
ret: 12 mL
